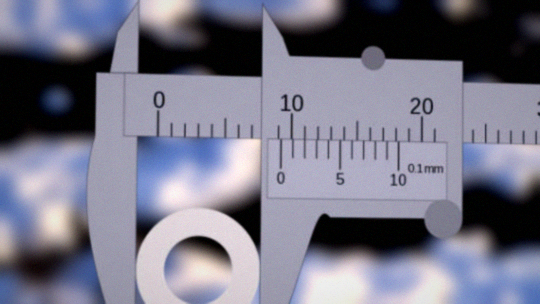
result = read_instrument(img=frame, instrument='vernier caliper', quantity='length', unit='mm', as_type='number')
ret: 9.2 mm
